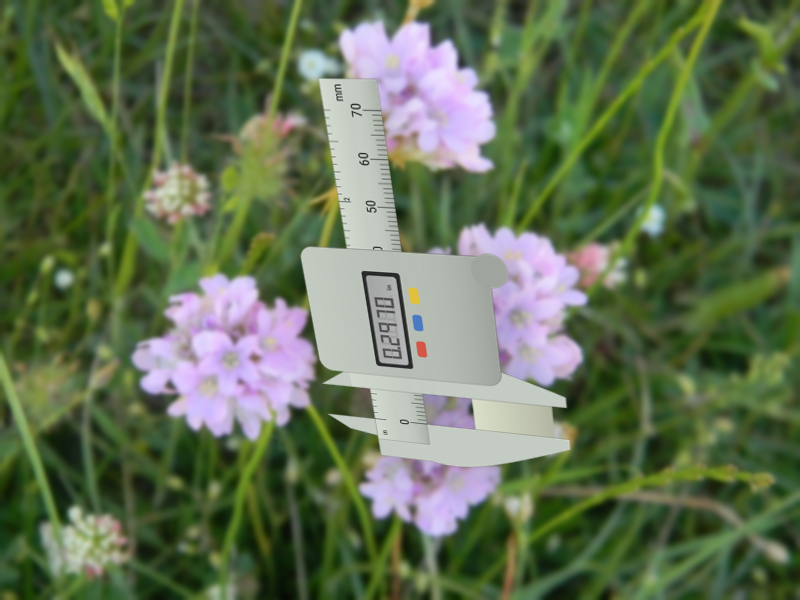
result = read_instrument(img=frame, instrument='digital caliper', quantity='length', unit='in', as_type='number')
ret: 0.2970 in
